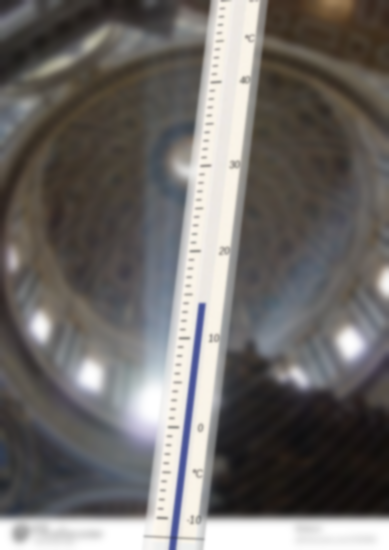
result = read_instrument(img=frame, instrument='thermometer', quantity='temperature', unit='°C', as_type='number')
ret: 14 °C
